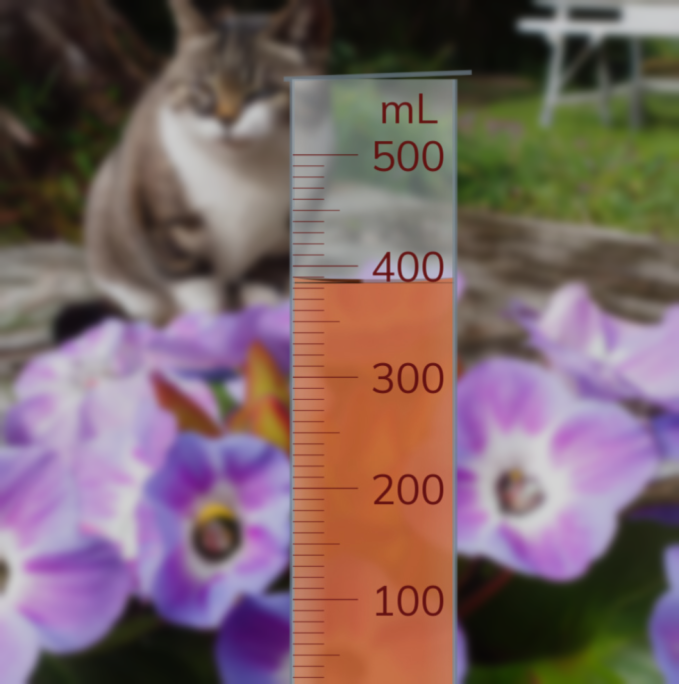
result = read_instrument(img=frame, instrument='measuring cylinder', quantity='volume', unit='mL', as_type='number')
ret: 385 mL
